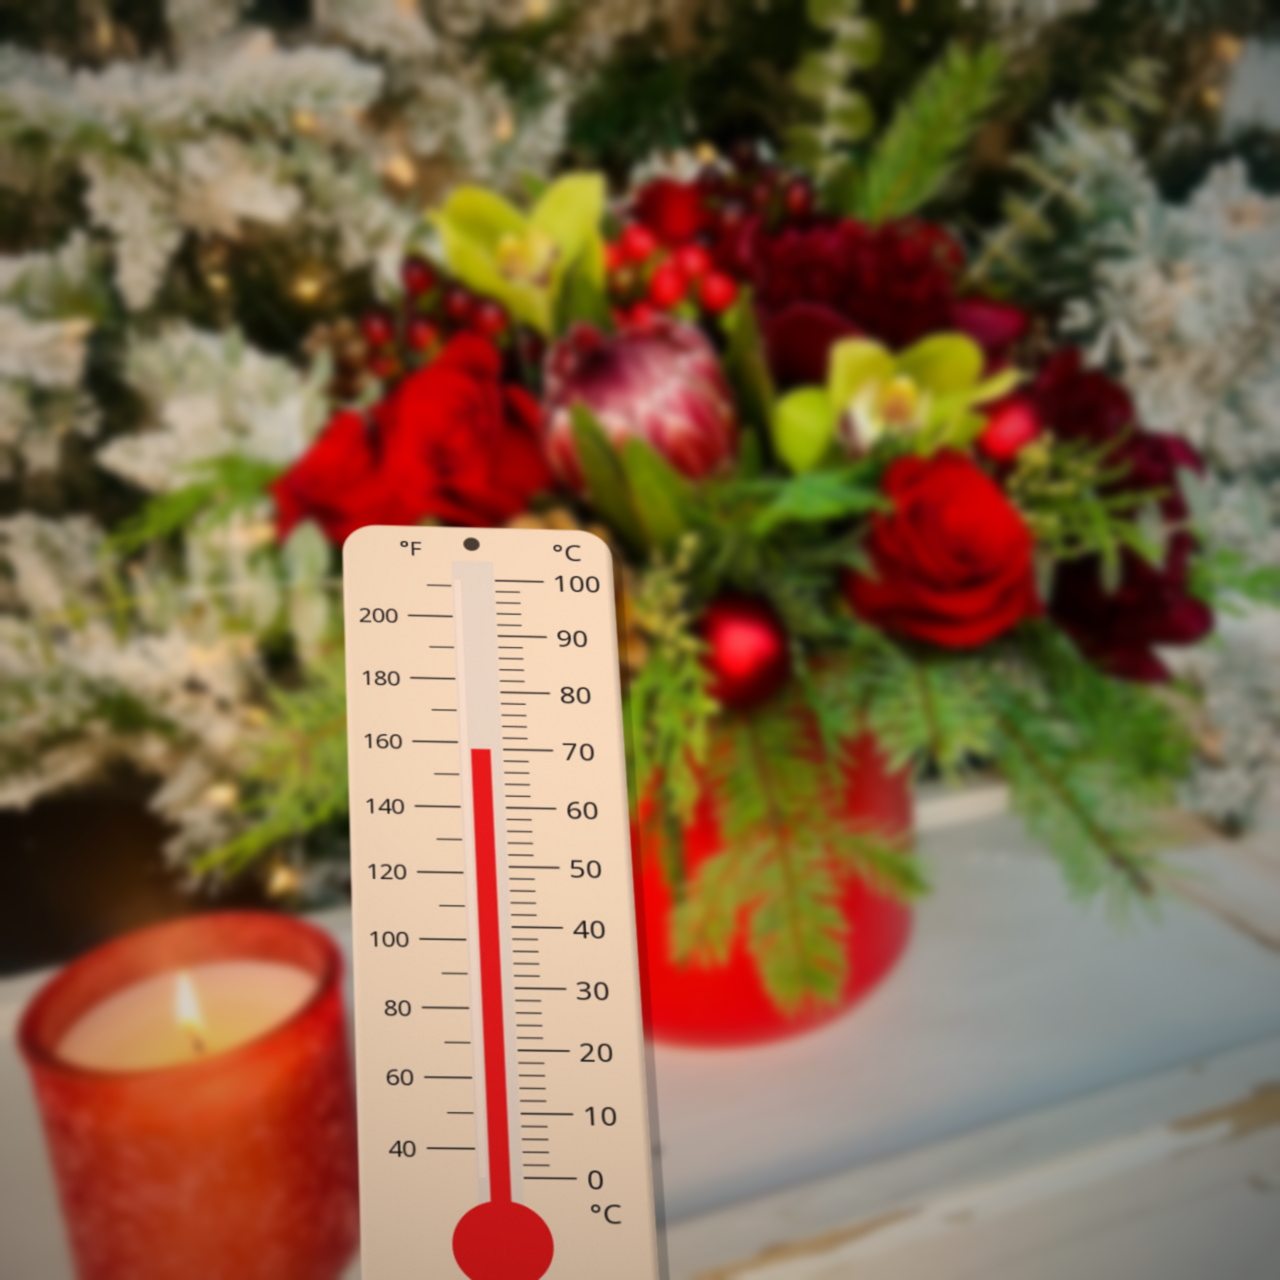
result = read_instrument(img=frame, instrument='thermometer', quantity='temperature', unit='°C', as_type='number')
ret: 70 °C
